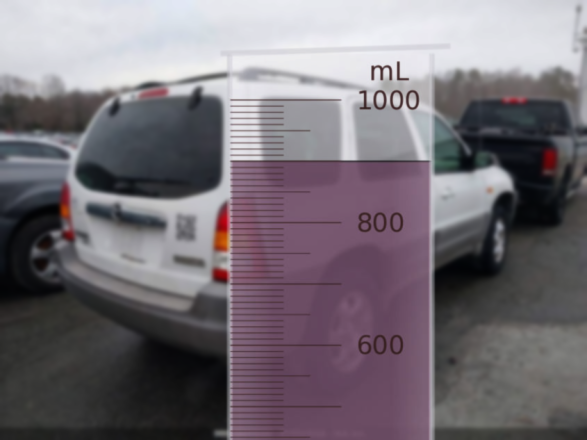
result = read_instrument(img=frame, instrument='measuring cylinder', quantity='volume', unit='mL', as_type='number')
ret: 900 mL
